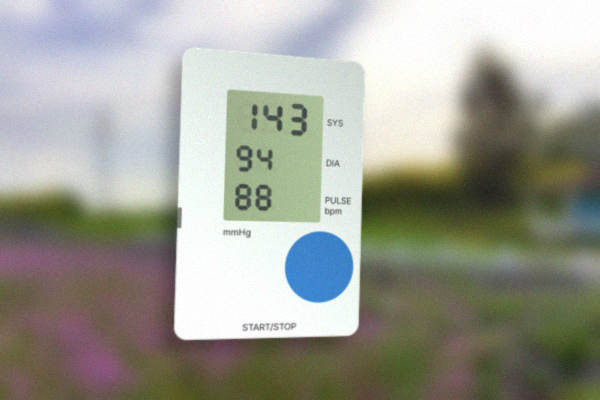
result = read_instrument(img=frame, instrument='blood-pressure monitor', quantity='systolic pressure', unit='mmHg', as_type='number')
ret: 143 mmHg
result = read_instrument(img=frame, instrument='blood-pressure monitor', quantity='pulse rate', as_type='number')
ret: 88 bpm
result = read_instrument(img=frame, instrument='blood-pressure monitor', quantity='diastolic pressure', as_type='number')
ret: 94 mmHg
